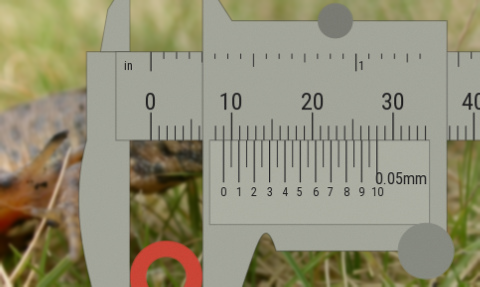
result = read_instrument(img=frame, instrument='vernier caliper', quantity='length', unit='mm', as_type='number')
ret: 9.0 mm
